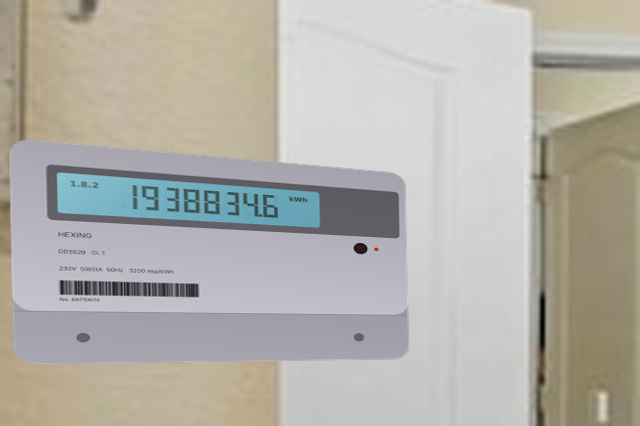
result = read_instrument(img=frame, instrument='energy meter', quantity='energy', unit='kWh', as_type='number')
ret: 1938834.6 kWh
